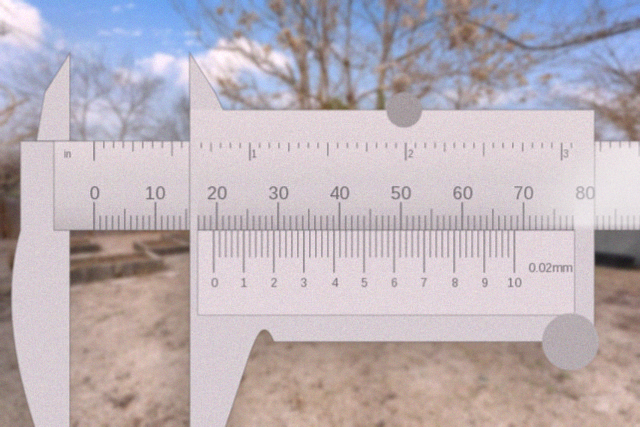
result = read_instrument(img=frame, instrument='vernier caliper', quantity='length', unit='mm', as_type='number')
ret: 19.5 mm
